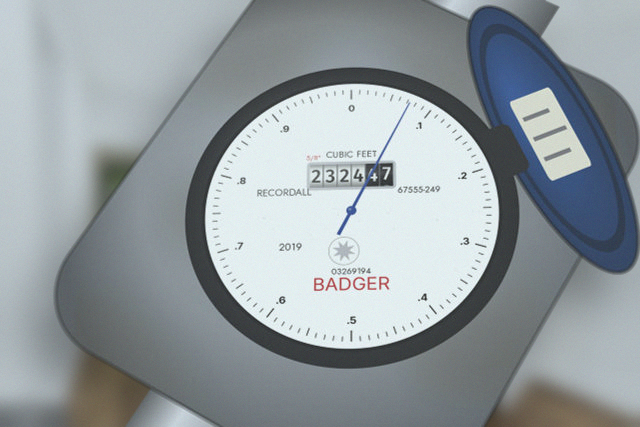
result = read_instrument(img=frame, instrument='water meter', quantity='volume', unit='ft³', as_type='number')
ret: 232447.07 ft³
